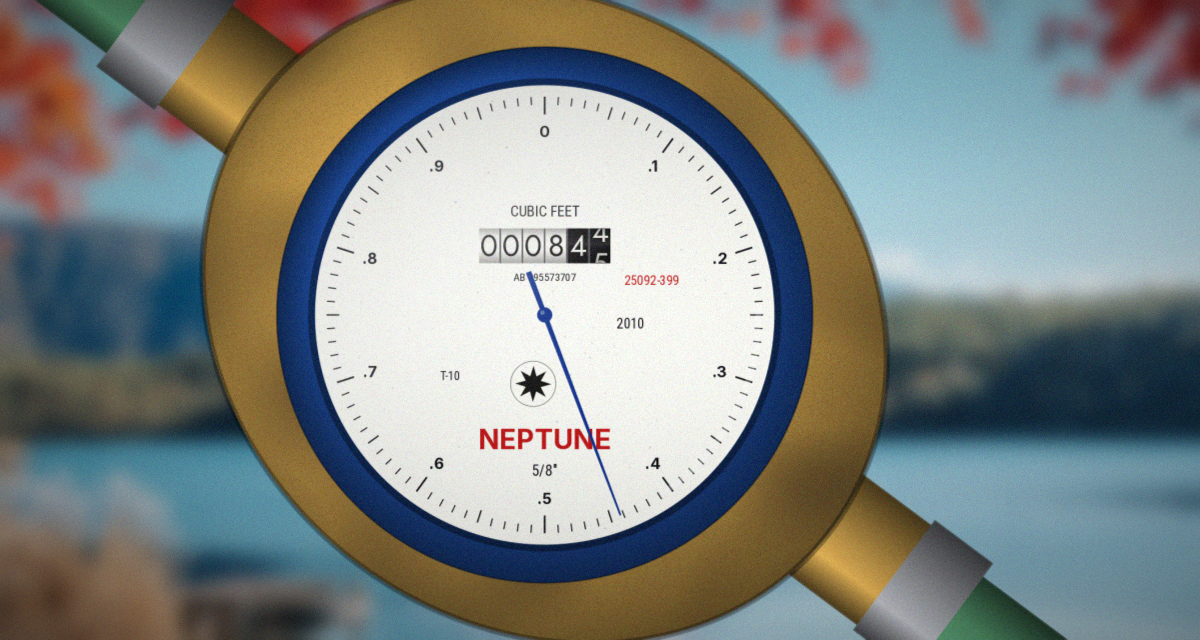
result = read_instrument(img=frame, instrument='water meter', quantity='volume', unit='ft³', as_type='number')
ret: 844.44 ft³
